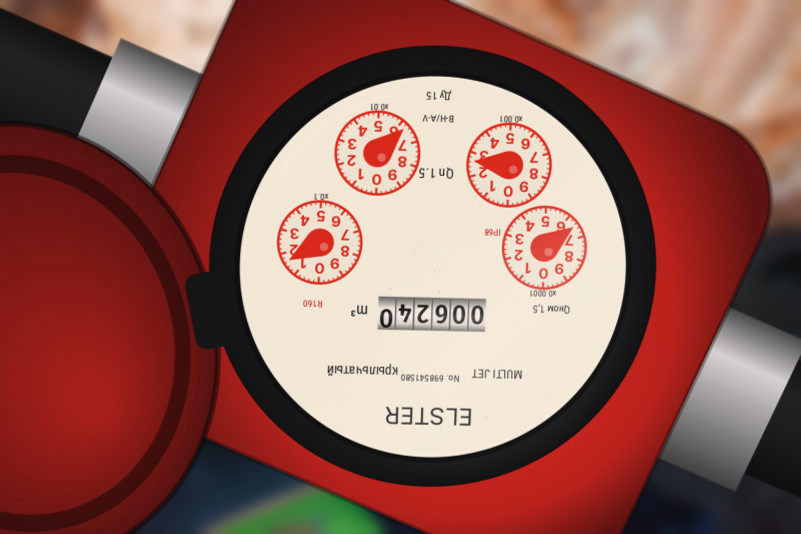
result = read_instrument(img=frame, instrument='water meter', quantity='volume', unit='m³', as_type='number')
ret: 6240.1626 m³
